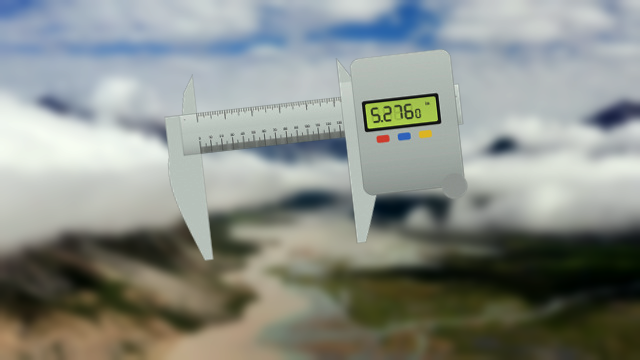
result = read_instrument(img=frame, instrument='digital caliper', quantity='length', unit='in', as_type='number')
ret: 5.2760 in
